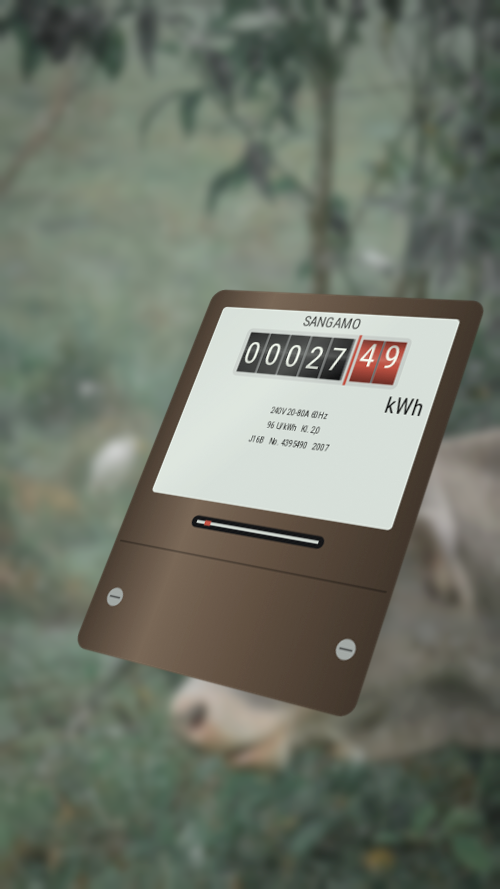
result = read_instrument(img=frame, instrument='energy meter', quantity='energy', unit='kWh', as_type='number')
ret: 27.49 kWh
